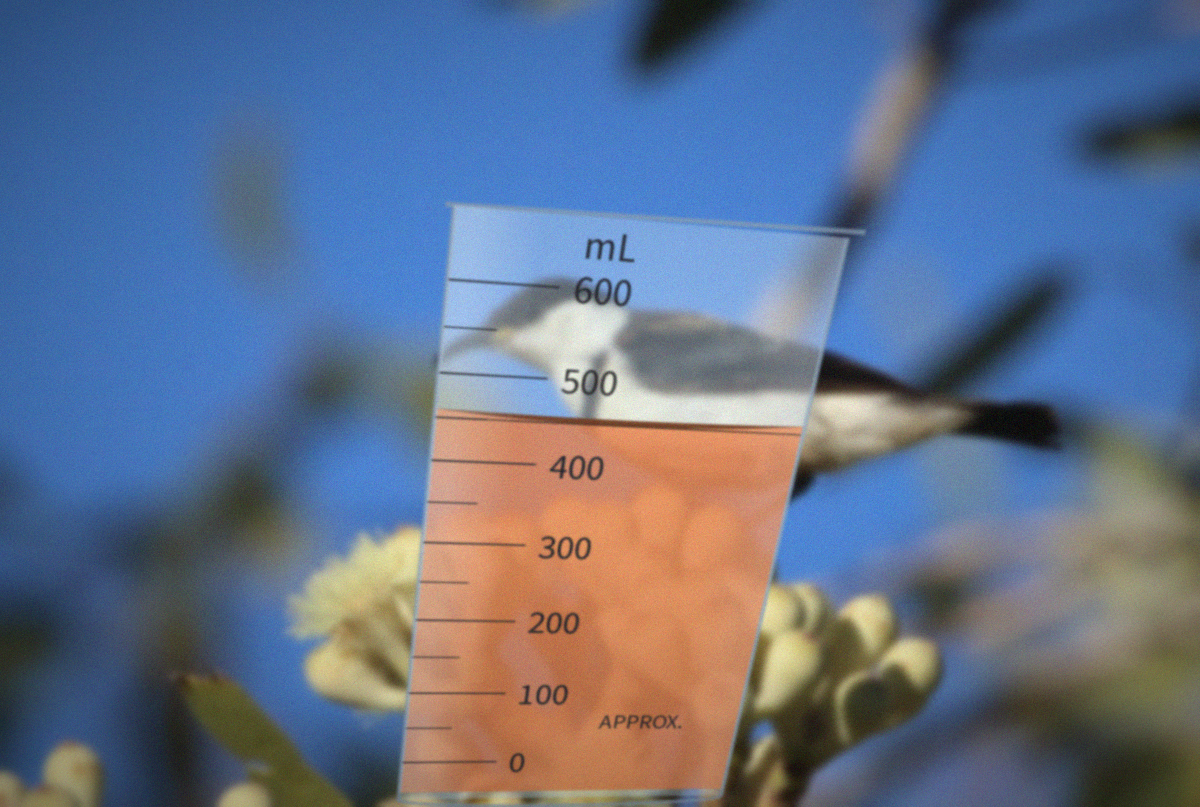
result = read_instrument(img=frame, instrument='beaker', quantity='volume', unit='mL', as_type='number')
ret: 450 mL
